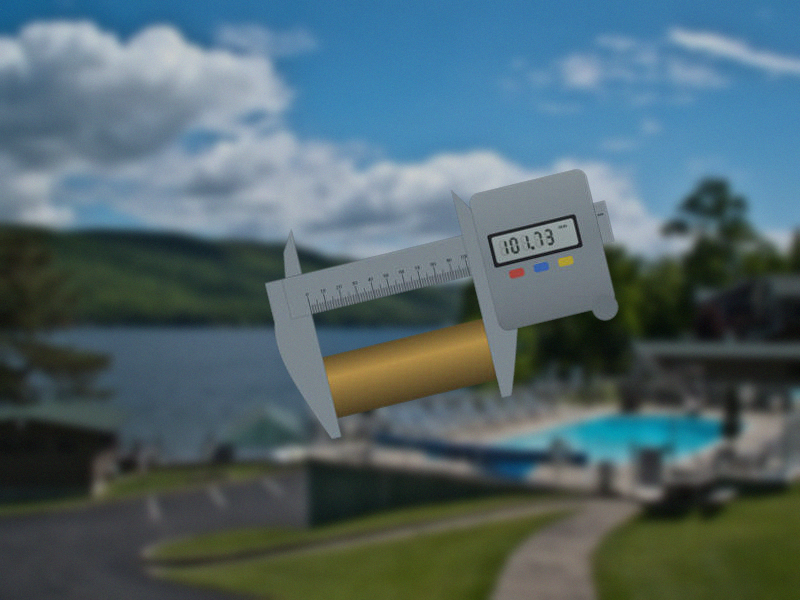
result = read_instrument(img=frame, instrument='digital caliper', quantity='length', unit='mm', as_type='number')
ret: 101.73 mm
